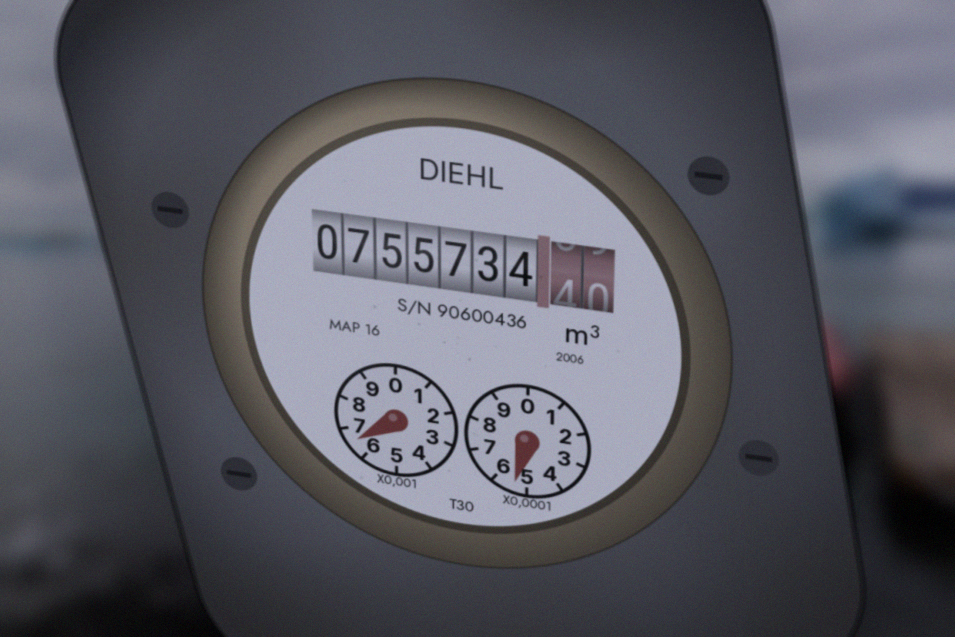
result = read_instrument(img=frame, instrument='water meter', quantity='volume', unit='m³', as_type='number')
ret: 755734.3965 m³
